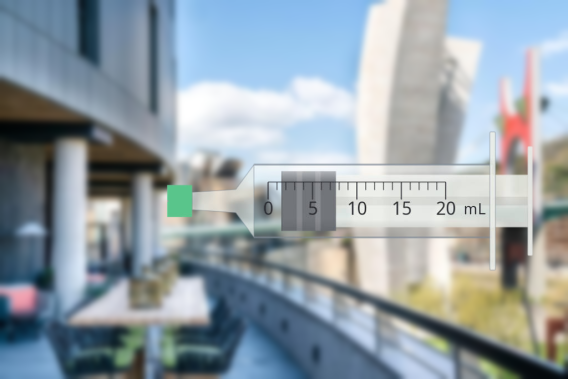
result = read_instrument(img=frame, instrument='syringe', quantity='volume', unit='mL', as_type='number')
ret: 1.5 mL
